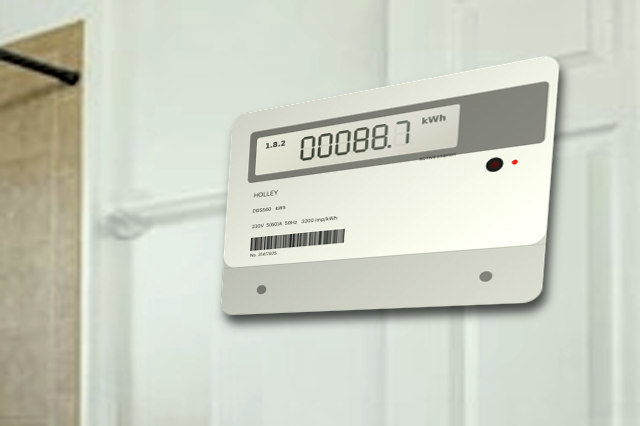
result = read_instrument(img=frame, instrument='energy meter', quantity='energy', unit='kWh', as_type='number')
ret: 88.7 kWh
